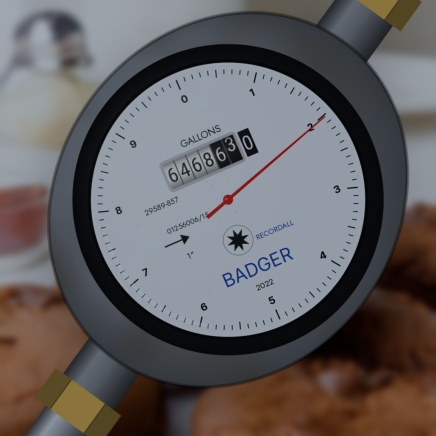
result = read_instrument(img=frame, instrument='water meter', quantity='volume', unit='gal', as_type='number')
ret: 6468632.0 gal
